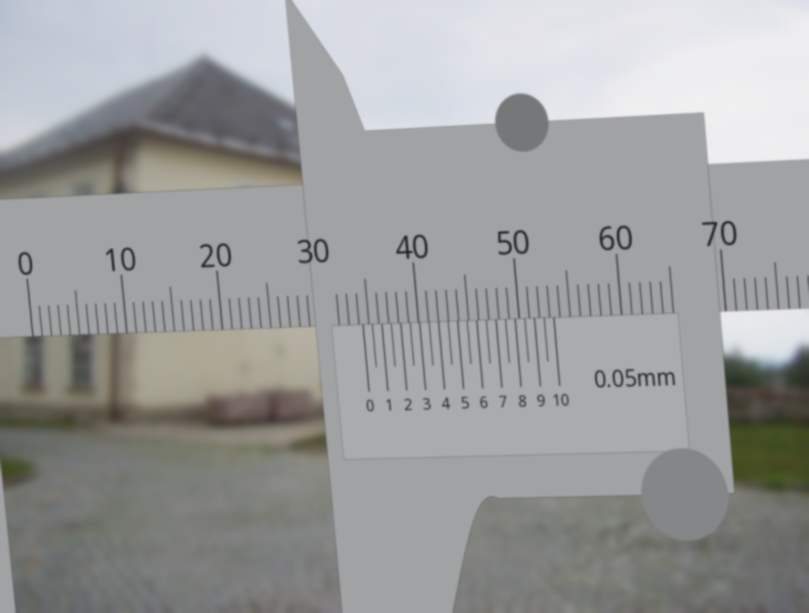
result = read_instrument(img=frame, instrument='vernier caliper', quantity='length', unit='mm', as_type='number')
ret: 34.4 mm
